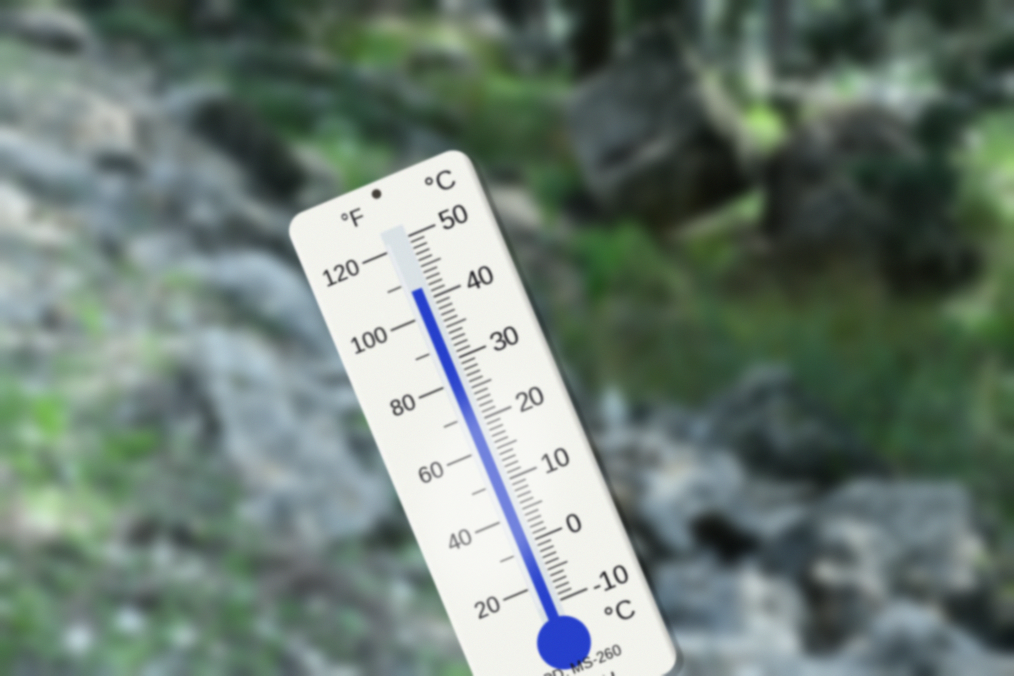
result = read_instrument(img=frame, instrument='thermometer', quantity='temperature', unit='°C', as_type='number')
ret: 42 °C
